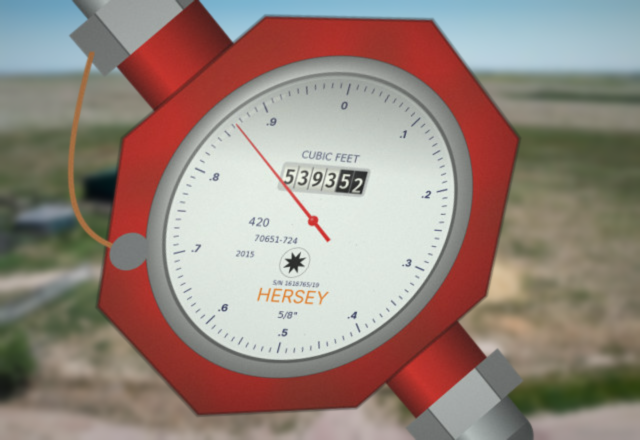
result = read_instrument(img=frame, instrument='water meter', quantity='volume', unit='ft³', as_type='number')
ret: 539351.86 ft³
